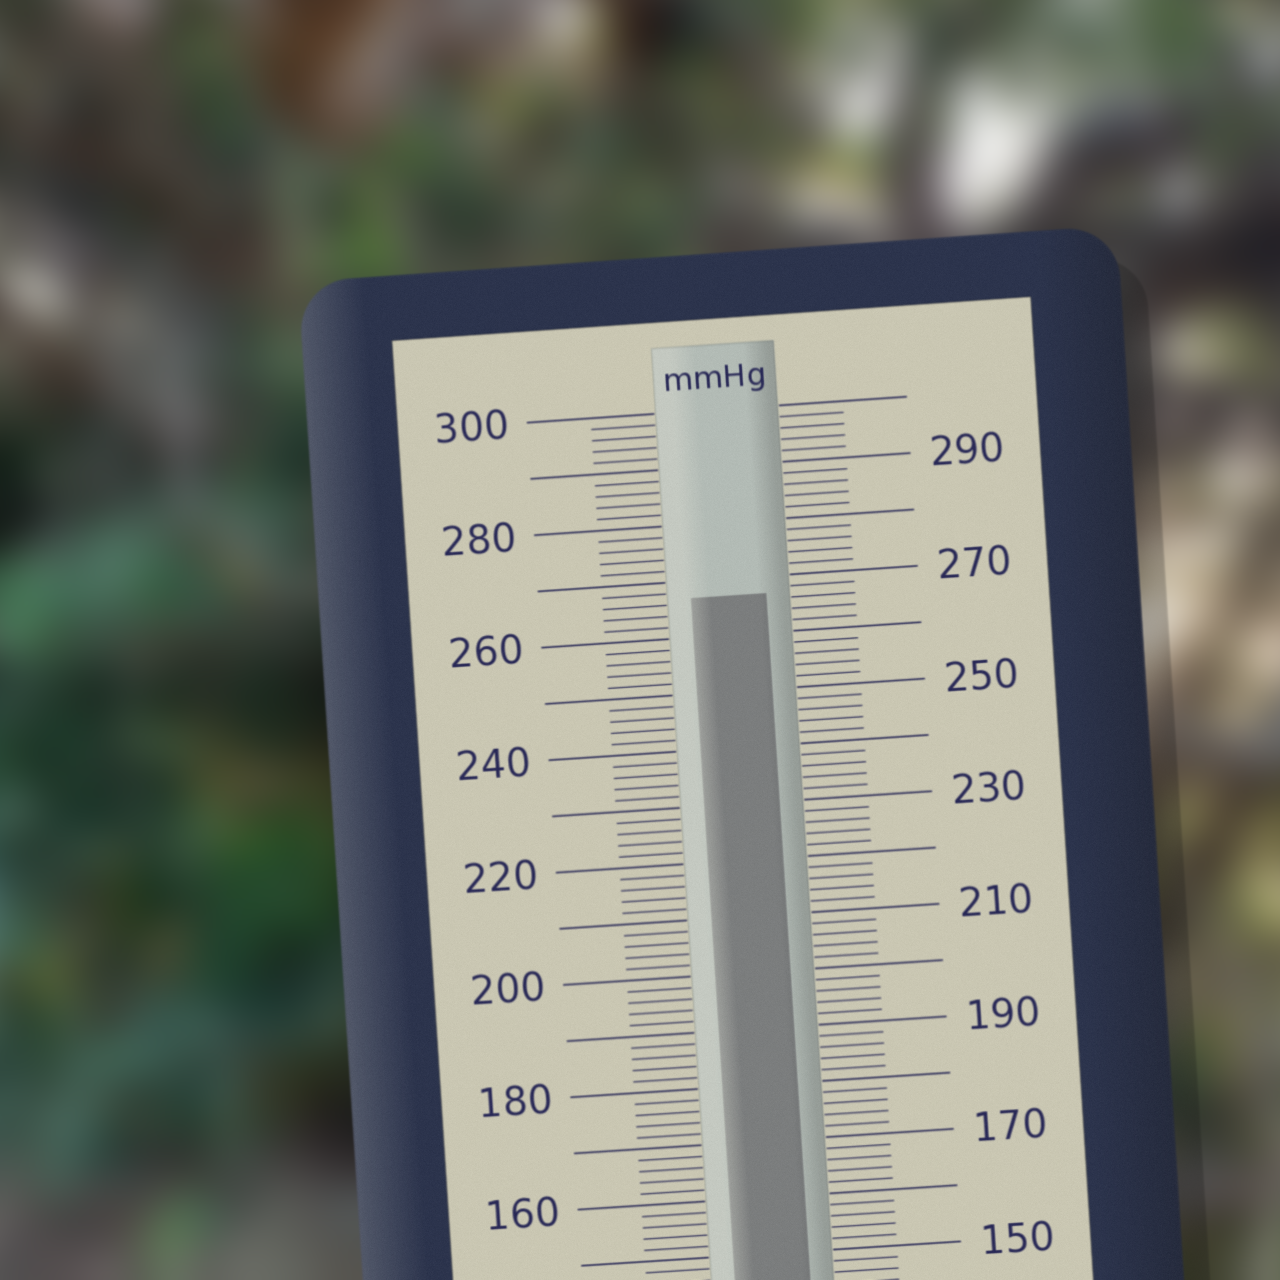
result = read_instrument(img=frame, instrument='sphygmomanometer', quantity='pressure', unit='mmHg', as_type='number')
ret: 267 mmHg
